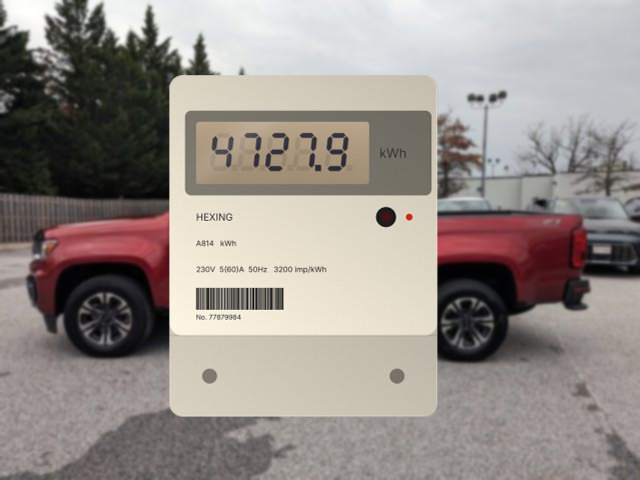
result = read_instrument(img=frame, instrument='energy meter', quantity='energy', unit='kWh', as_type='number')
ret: 4727.9 kWh
